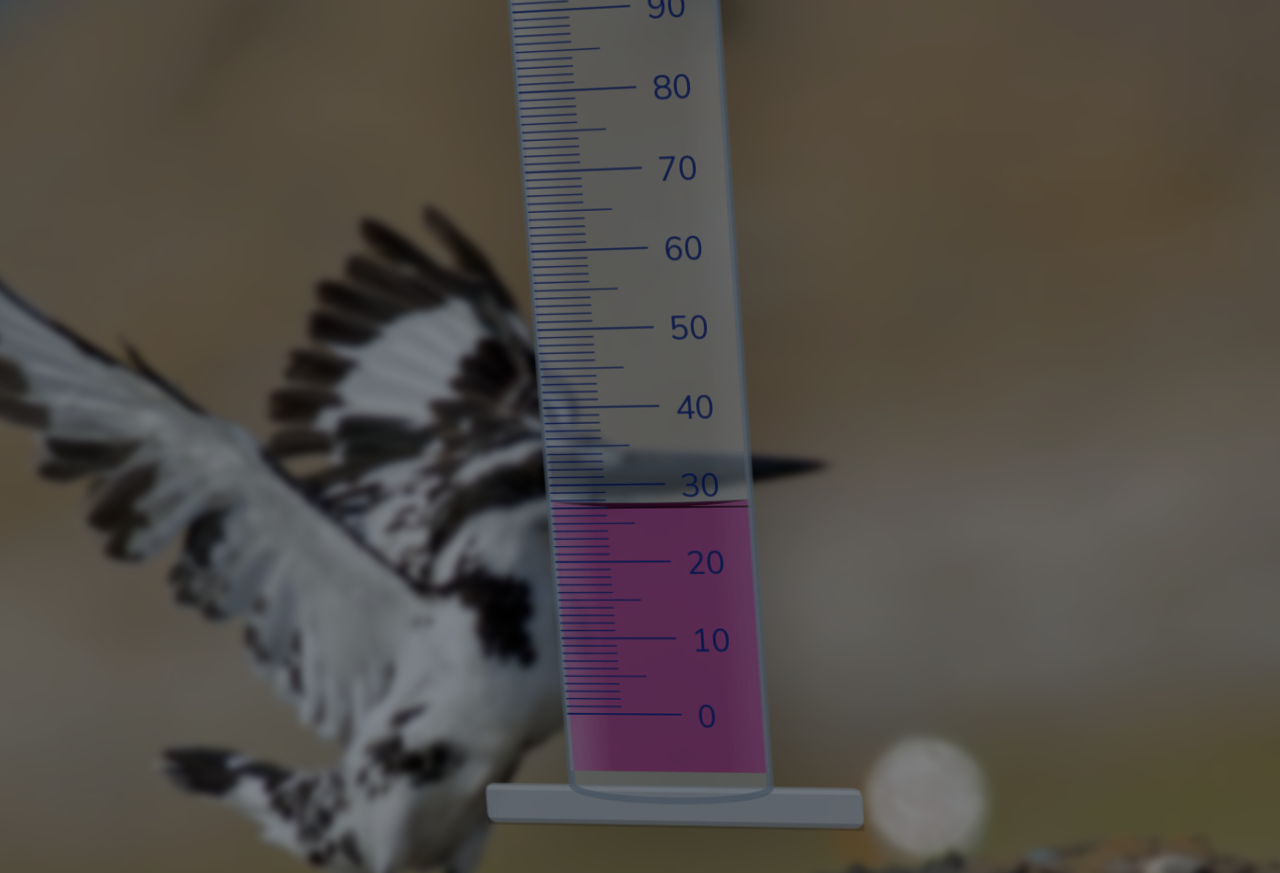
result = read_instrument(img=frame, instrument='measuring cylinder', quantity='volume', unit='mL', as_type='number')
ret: 27 mL
